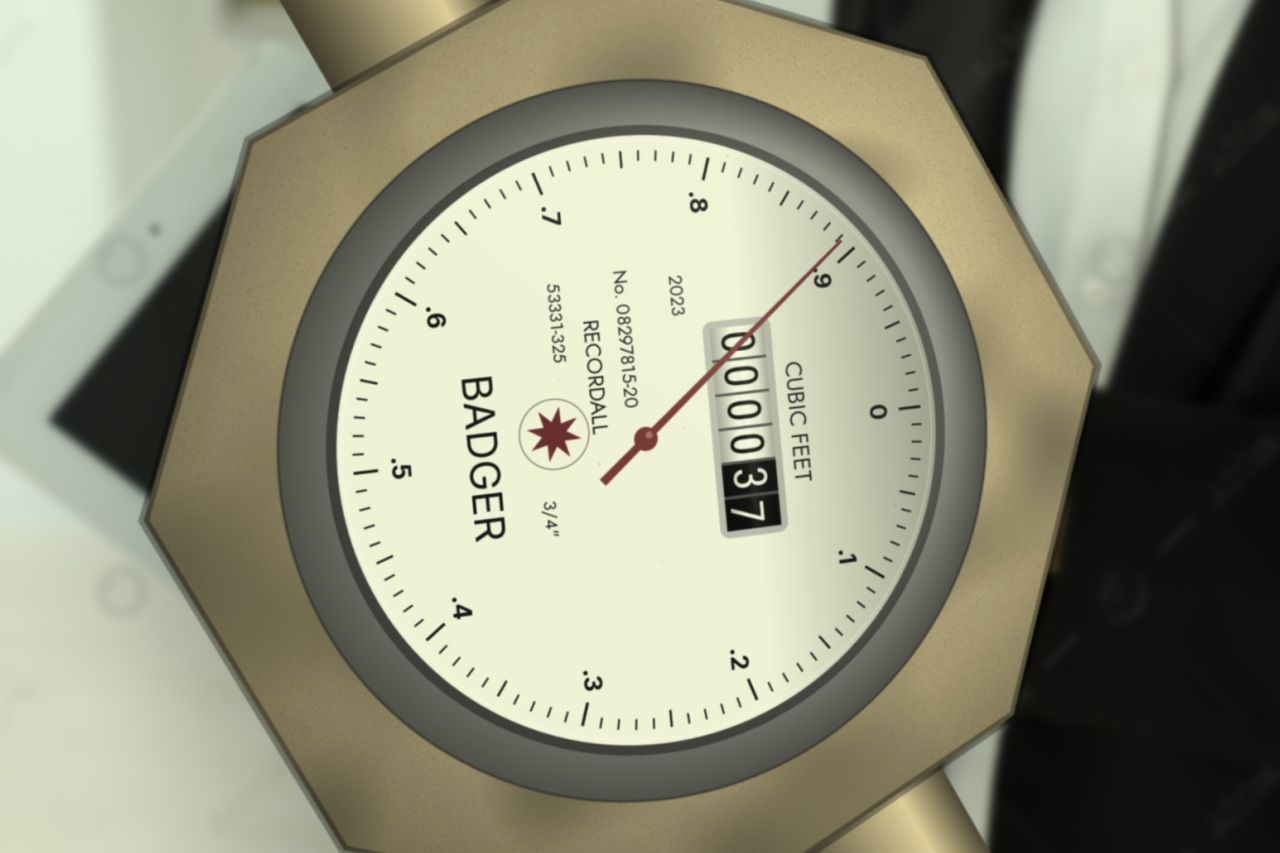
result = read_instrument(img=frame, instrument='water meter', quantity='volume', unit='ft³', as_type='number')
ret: 36.89 ft³
